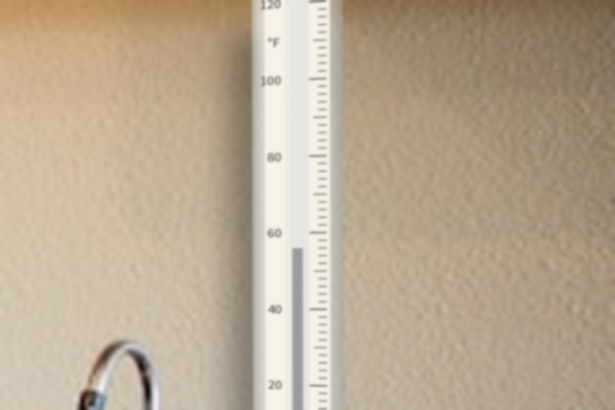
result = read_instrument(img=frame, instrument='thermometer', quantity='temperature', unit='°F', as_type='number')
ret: 56 °F
